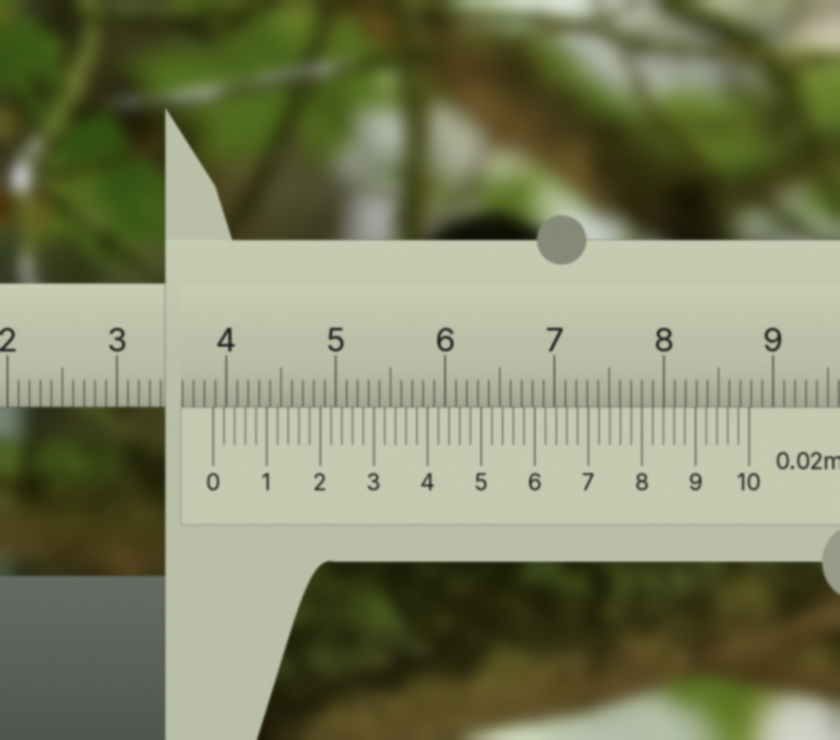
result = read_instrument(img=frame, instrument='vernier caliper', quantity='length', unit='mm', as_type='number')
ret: 38.8 mm
